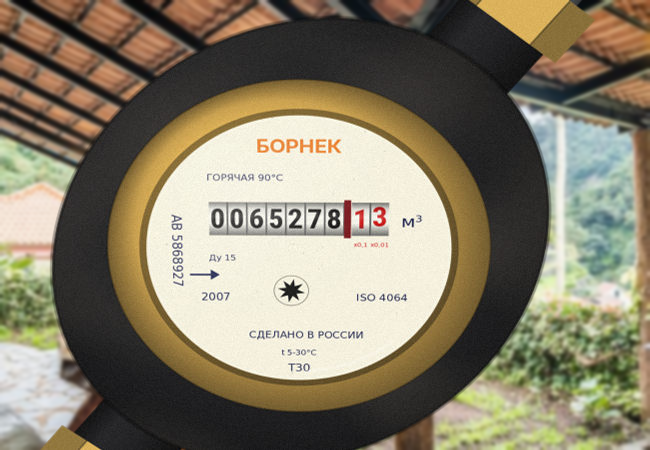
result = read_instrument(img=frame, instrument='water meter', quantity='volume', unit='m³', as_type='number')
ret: 65278.13 m³
